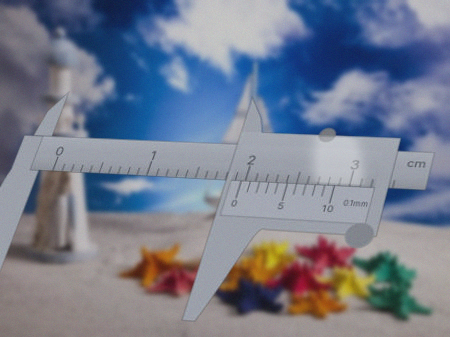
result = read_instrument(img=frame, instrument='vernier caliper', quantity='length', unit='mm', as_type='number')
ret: 19.6 mm
